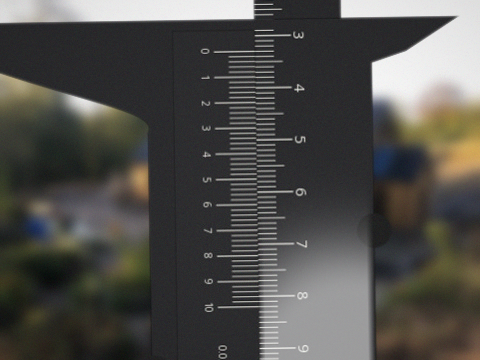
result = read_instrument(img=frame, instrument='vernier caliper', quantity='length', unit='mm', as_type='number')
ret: 33.0 mm
